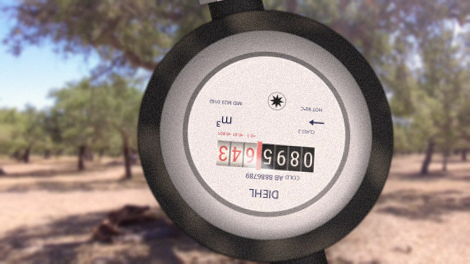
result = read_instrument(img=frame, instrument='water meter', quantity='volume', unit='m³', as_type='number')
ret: 895.643 m³
